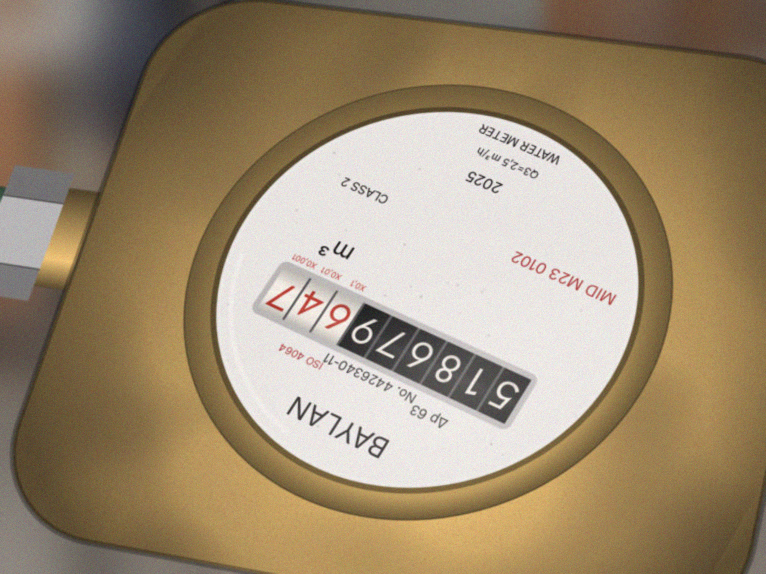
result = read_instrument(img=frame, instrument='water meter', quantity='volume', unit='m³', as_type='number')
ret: 518679.647 m³
